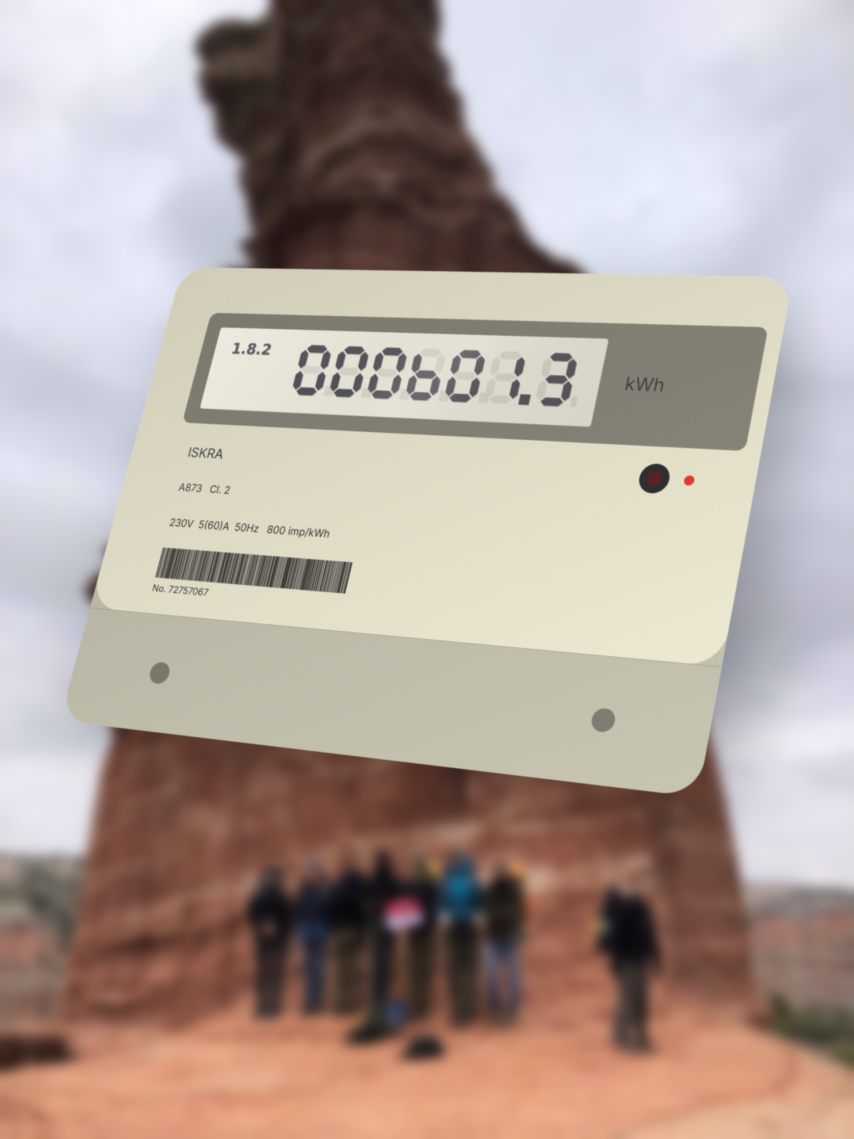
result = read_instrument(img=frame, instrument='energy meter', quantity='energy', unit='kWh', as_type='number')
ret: 601.3 kWh
